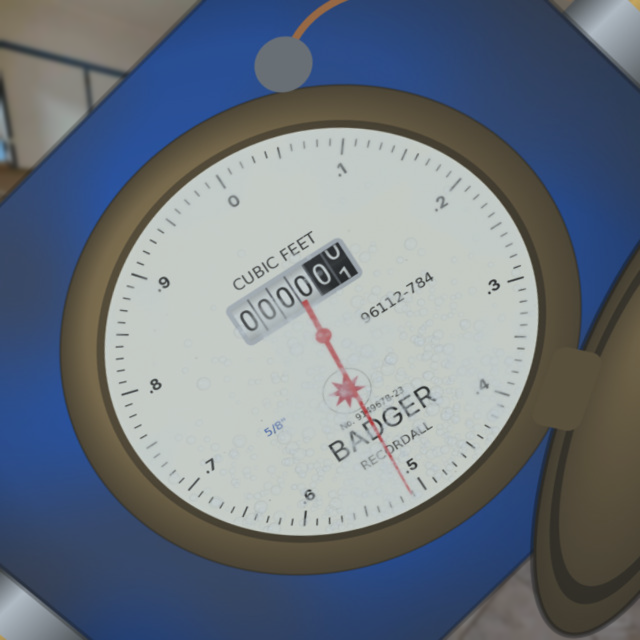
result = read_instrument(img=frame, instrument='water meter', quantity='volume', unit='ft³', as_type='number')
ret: 0.51 ft³
